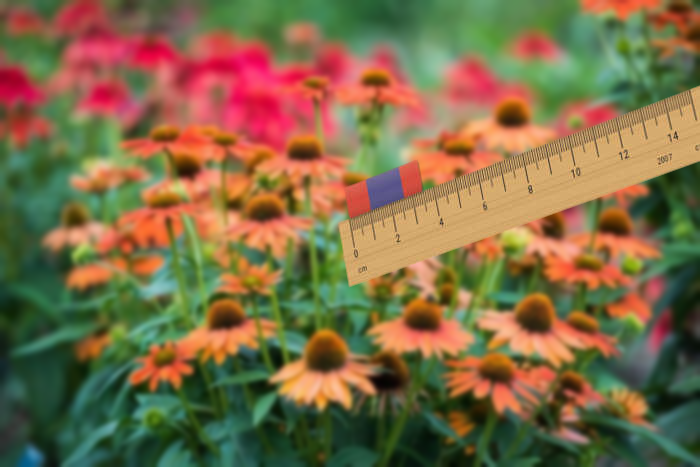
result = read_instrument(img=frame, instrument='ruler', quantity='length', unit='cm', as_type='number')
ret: 3.5 cm
